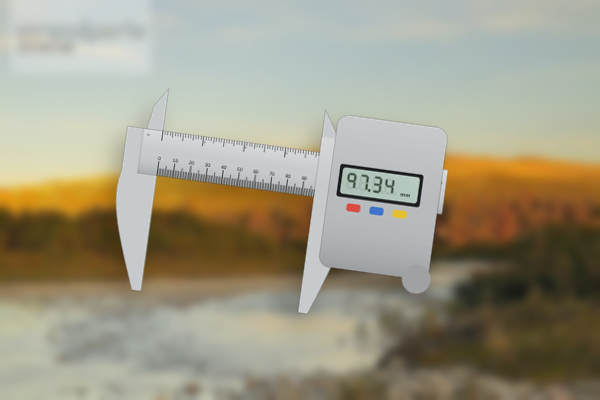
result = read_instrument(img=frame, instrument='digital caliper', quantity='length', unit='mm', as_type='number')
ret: 97.34 mm
